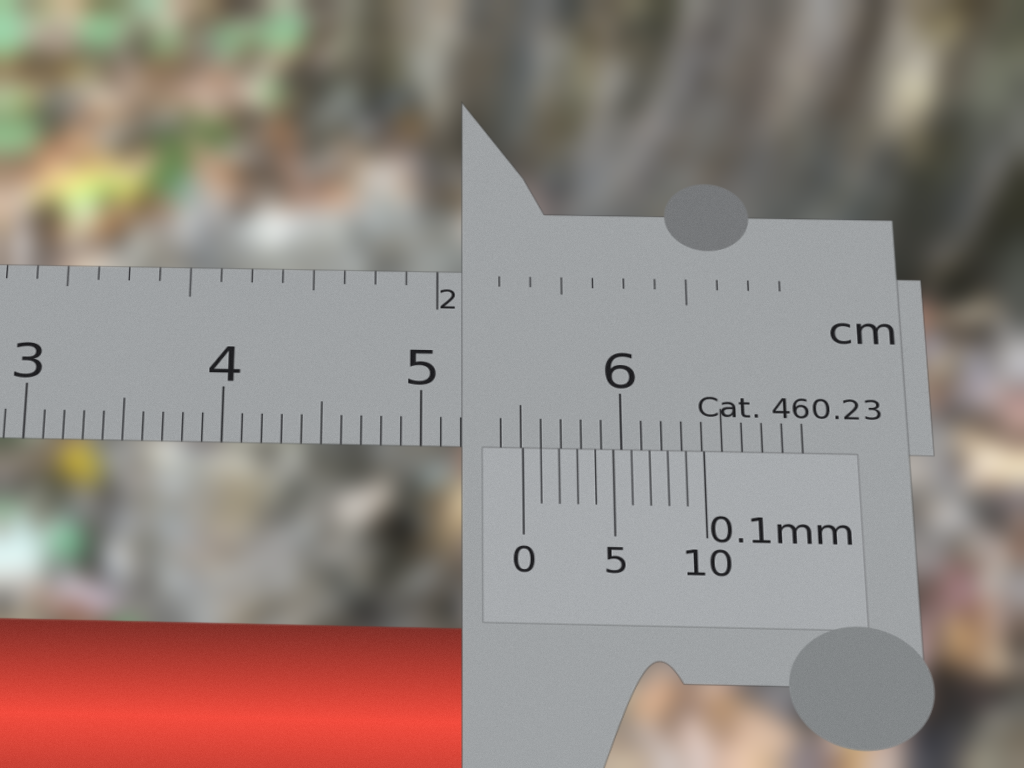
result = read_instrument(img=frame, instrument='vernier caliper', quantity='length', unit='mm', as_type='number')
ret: 55.1 mm
